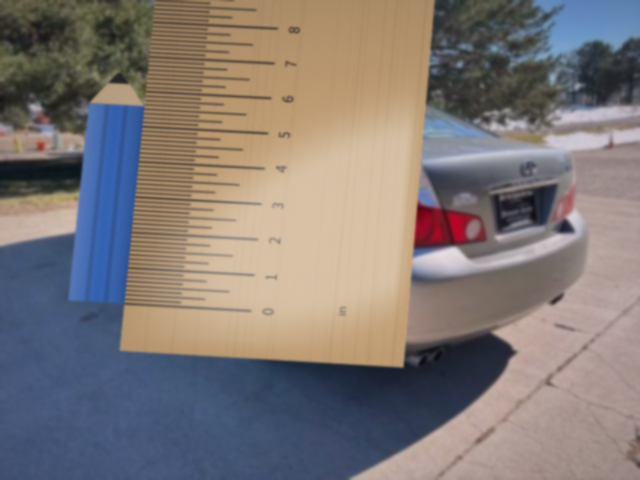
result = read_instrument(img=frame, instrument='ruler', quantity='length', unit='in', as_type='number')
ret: 6.5 in
